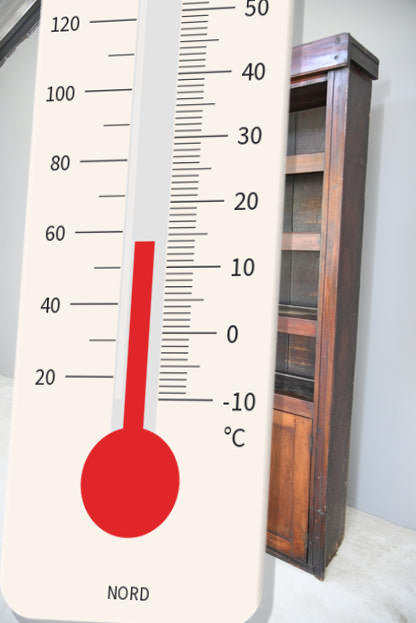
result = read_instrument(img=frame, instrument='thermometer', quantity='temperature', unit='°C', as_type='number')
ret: 14 °C
